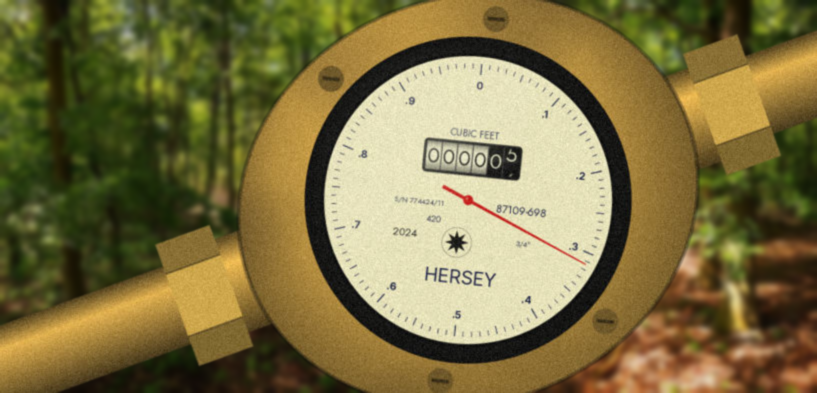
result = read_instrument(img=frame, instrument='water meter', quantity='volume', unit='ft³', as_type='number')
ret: 5.31 ft³
